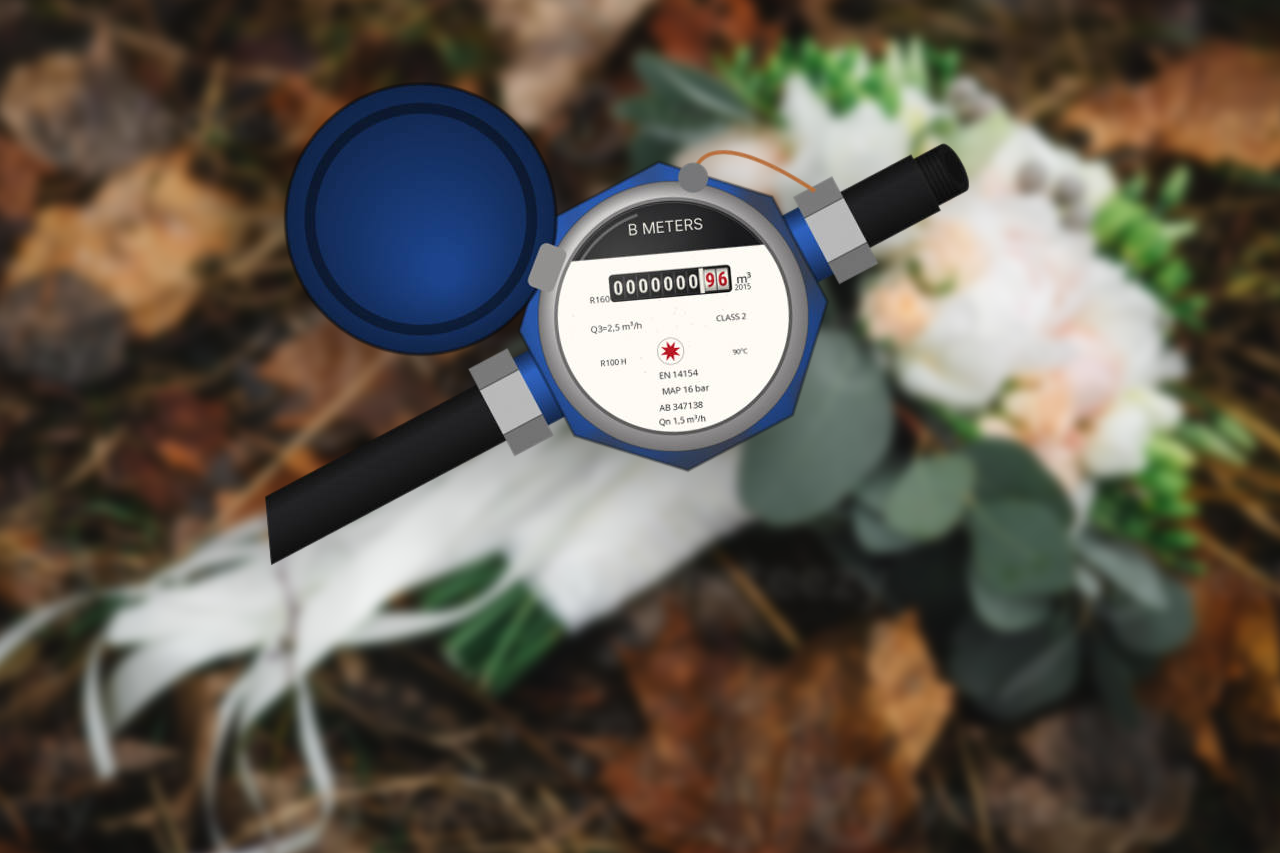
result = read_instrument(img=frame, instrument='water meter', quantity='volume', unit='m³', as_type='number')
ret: 0.96 m³
